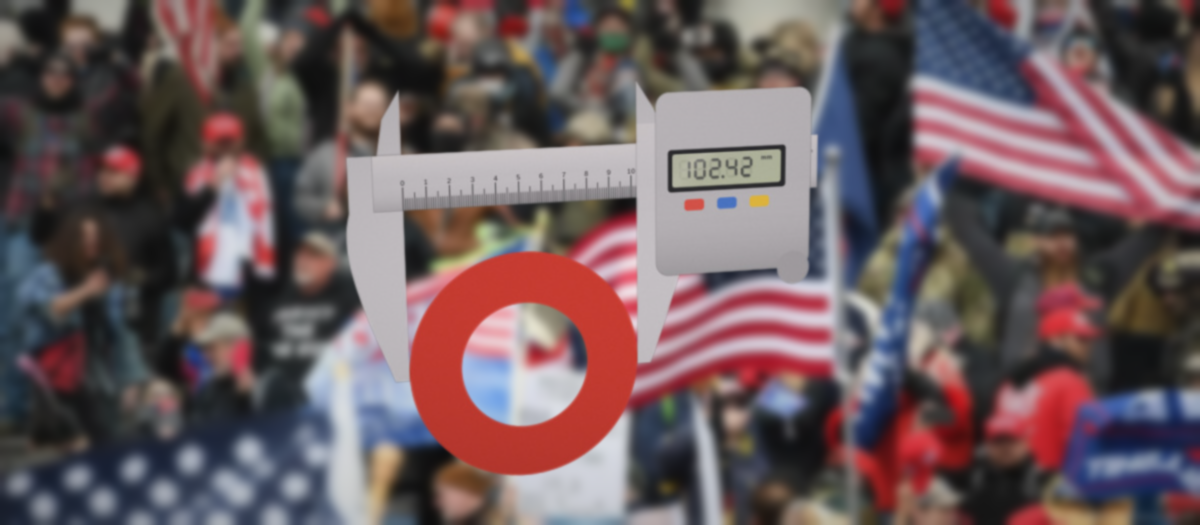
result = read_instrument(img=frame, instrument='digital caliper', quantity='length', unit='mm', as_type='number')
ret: 102.42 mm
